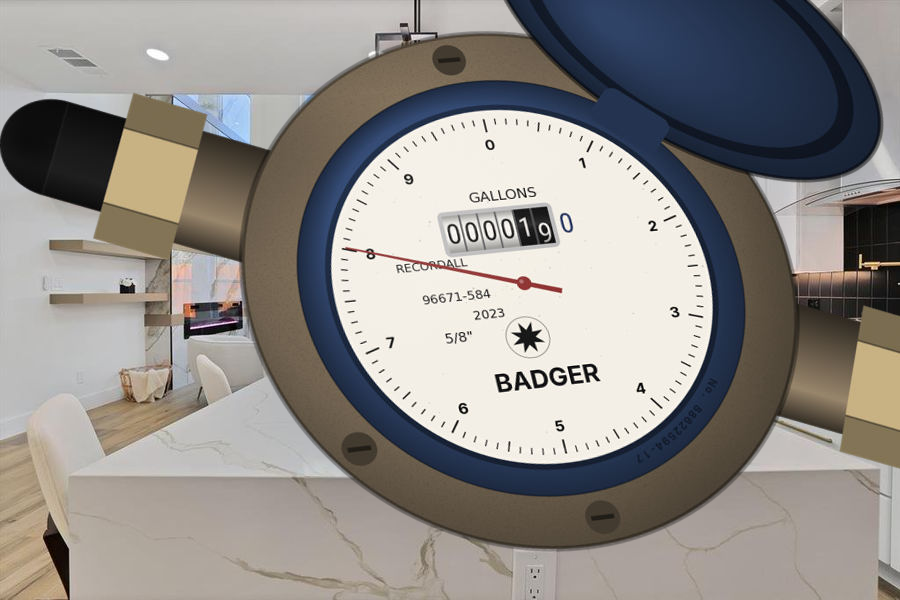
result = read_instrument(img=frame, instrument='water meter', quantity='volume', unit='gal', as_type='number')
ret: 188.0 gal
